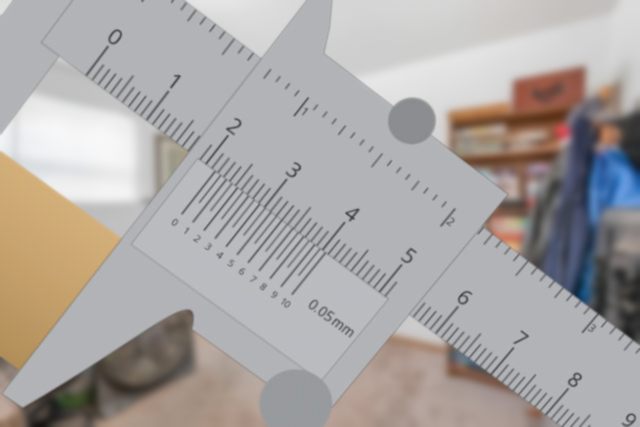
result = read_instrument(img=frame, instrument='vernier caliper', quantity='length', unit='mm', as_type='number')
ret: 21.6 mm
